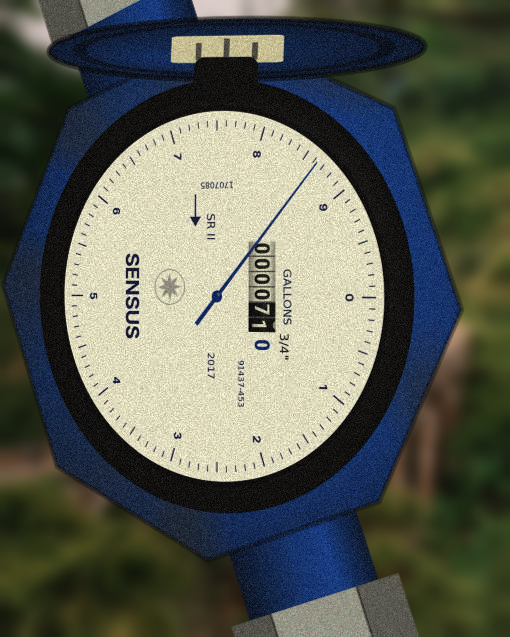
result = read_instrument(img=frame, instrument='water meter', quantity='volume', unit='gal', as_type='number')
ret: 708.6 gal
